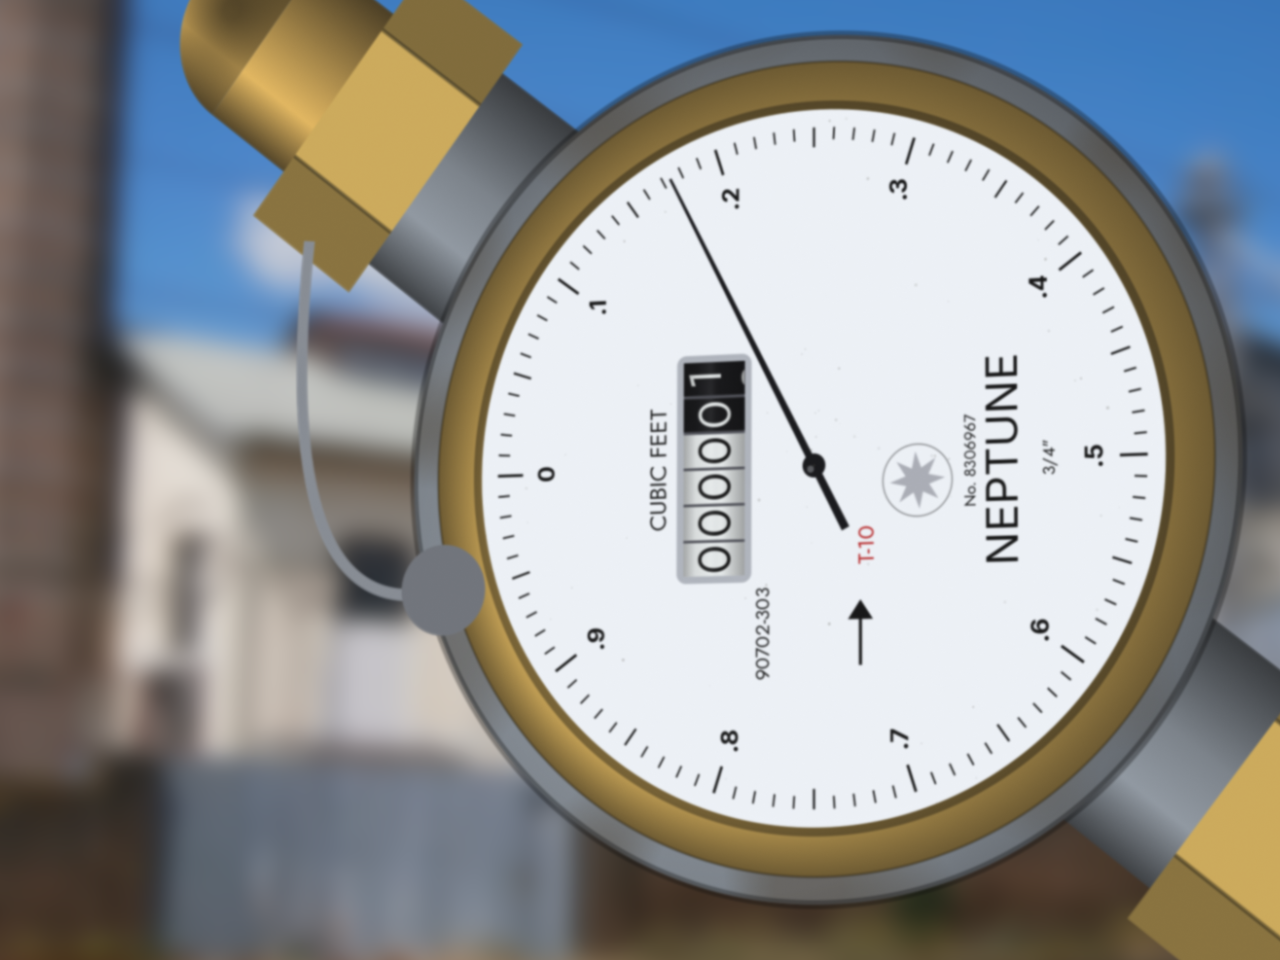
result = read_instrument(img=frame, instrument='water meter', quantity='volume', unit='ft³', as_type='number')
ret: 1.17 ft³
